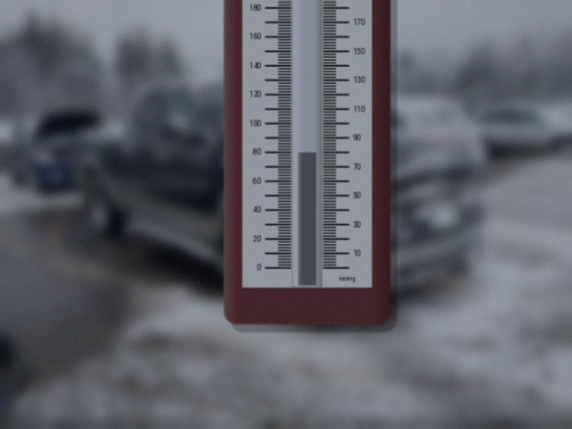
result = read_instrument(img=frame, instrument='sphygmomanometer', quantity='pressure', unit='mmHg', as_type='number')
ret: 80 mmHg
